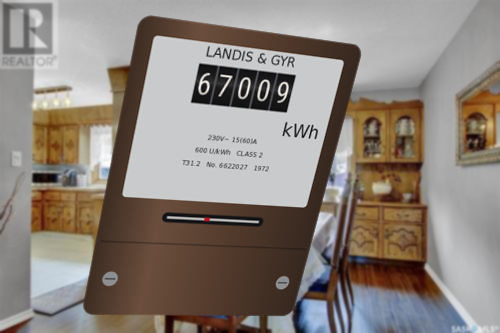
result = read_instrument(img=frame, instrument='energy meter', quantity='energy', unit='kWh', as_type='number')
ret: 67009 kWh
